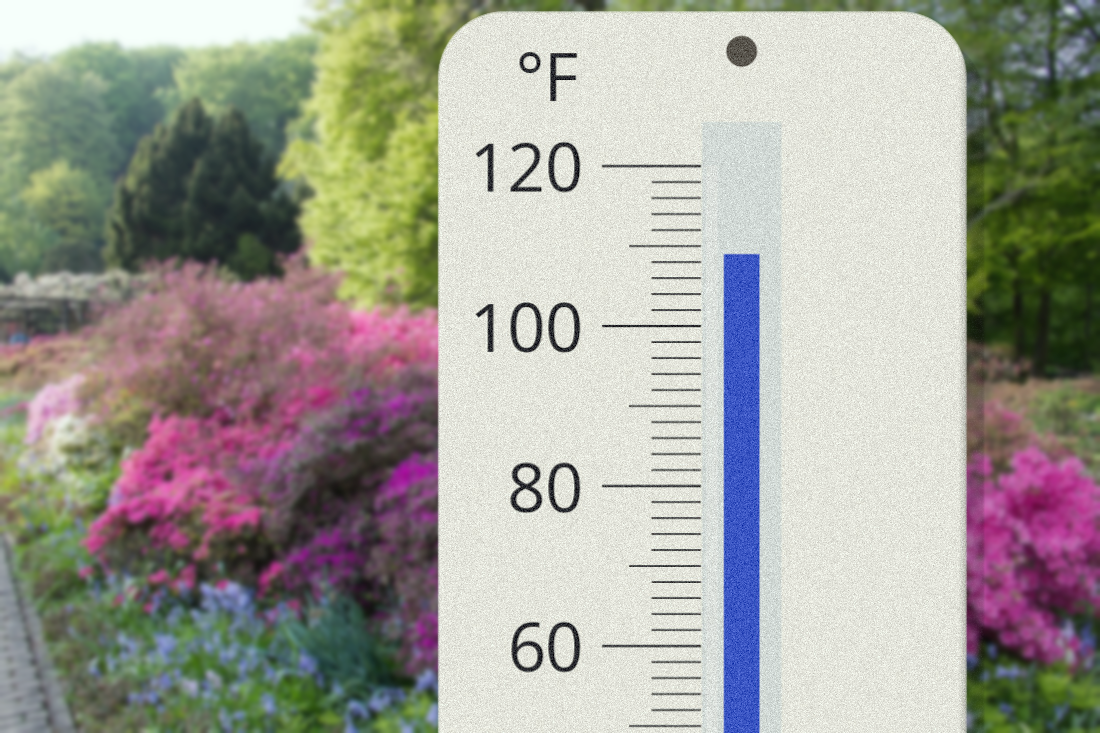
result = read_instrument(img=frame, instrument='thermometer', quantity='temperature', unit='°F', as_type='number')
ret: 109 °F
